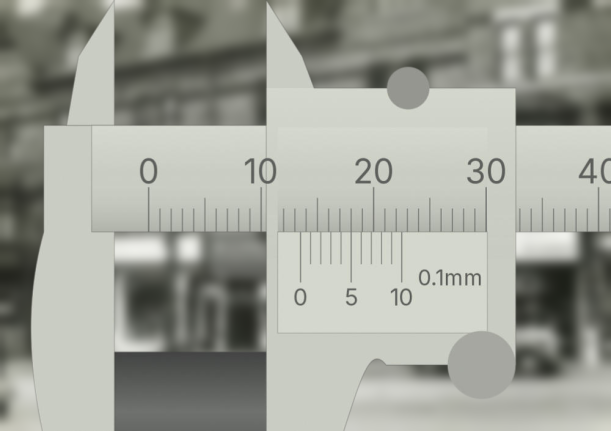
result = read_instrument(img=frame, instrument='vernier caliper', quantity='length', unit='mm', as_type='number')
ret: 13.5 mm
